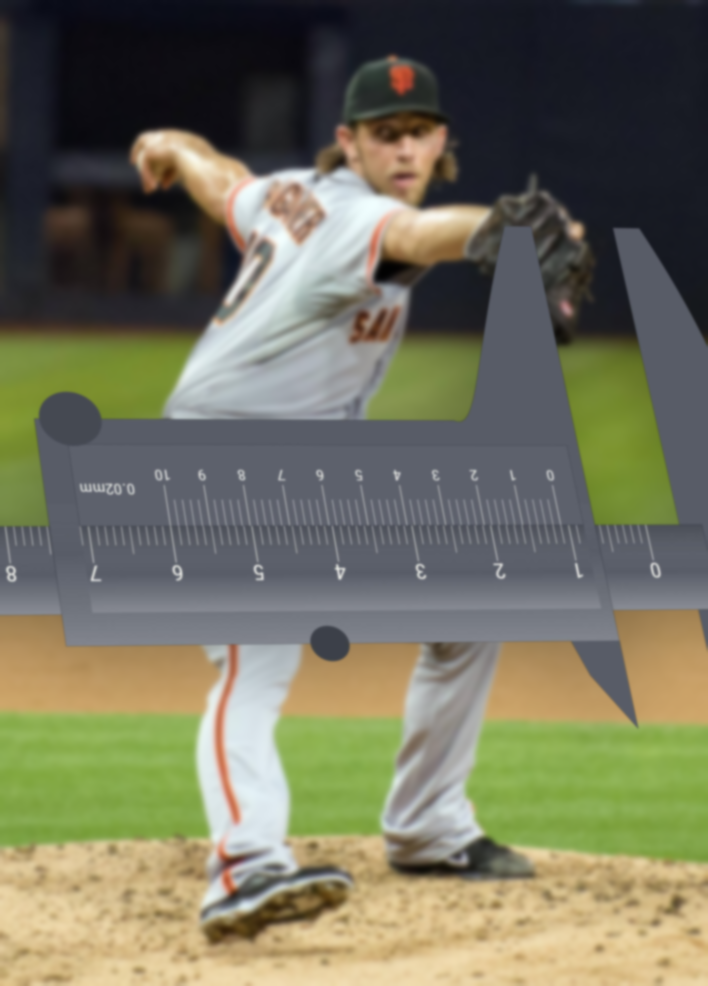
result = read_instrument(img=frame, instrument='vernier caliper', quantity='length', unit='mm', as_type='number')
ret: 11.0 mm
